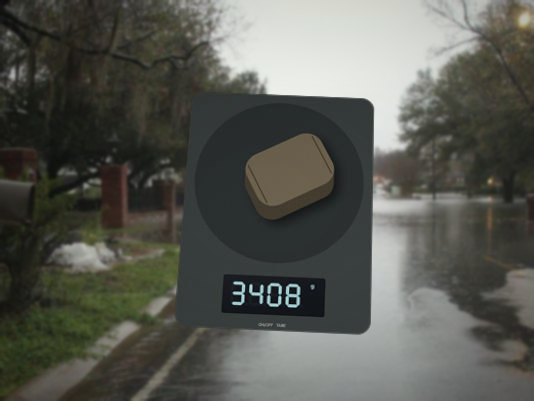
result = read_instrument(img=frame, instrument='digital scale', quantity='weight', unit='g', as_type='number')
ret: 3408 g
